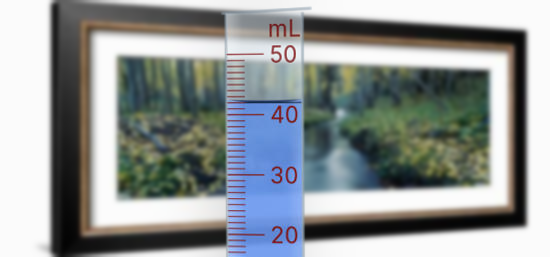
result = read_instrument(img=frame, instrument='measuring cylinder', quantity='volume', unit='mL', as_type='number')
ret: 42 mL
